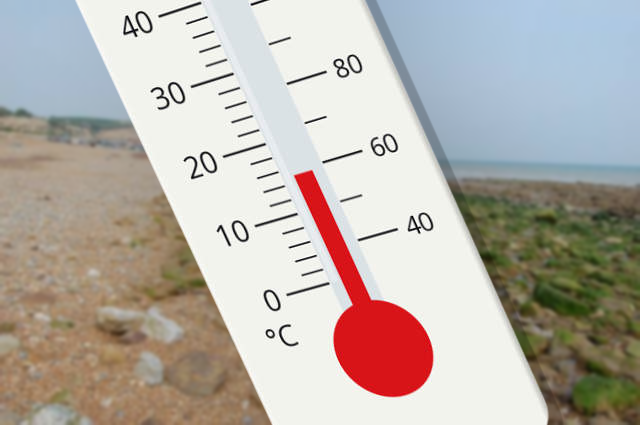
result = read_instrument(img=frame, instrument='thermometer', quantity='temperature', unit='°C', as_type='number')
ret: 15 °C
